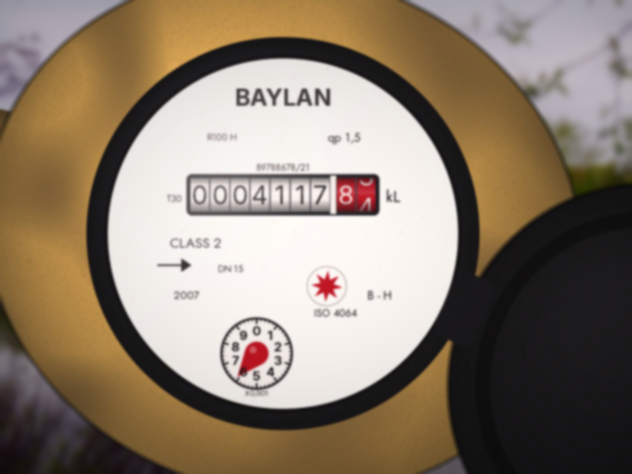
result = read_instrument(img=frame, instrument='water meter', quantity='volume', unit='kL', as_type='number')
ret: 4117.836 kL
